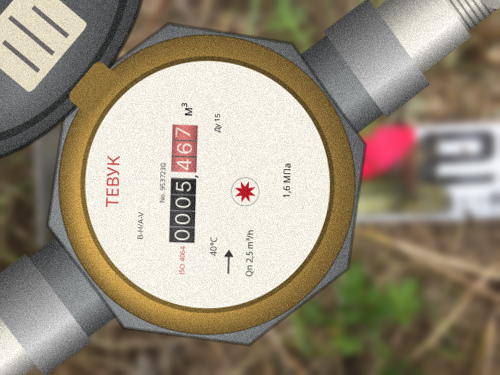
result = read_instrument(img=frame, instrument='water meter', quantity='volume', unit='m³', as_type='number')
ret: 5.467 m³
